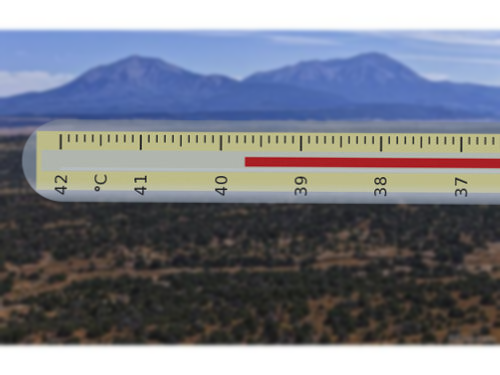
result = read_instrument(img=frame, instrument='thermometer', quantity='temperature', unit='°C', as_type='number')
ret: 39.7 °C
